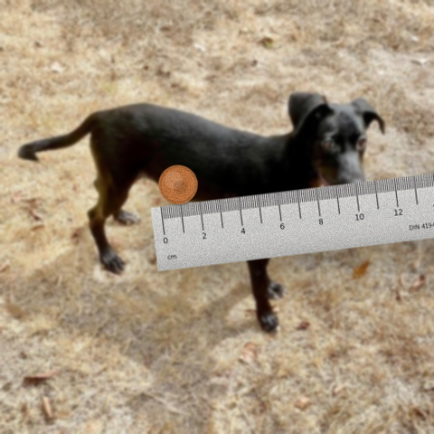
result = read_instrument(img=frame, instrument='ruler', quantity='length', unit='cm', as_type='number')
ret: 2 cm
